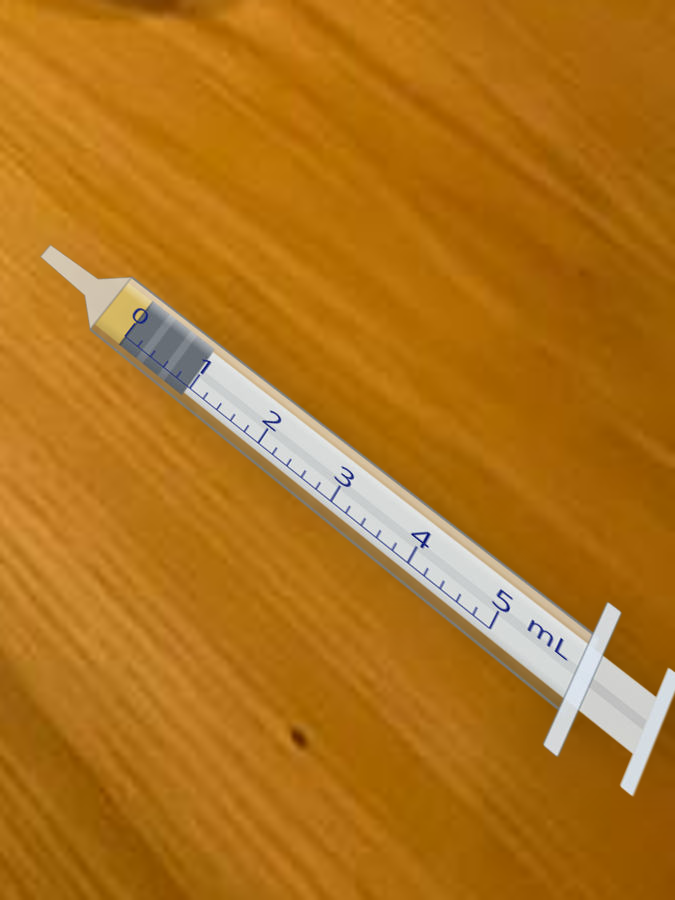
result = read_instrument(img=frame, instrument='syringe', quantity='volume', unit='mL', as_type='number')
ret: 0 mL
